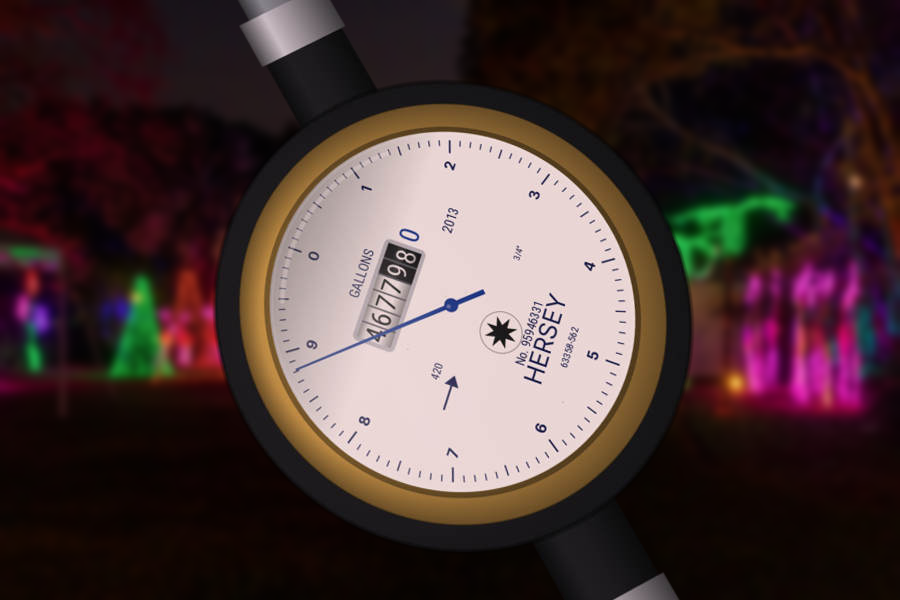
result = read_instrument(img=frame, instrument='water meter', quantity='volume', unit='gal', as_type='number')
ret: 4677978.8 gal
